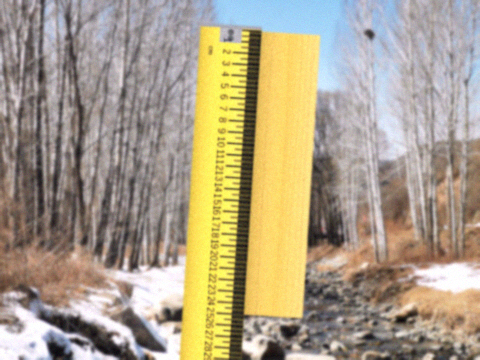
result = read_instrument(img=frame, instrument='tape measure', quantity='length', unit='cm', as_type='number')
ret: 25 cm
